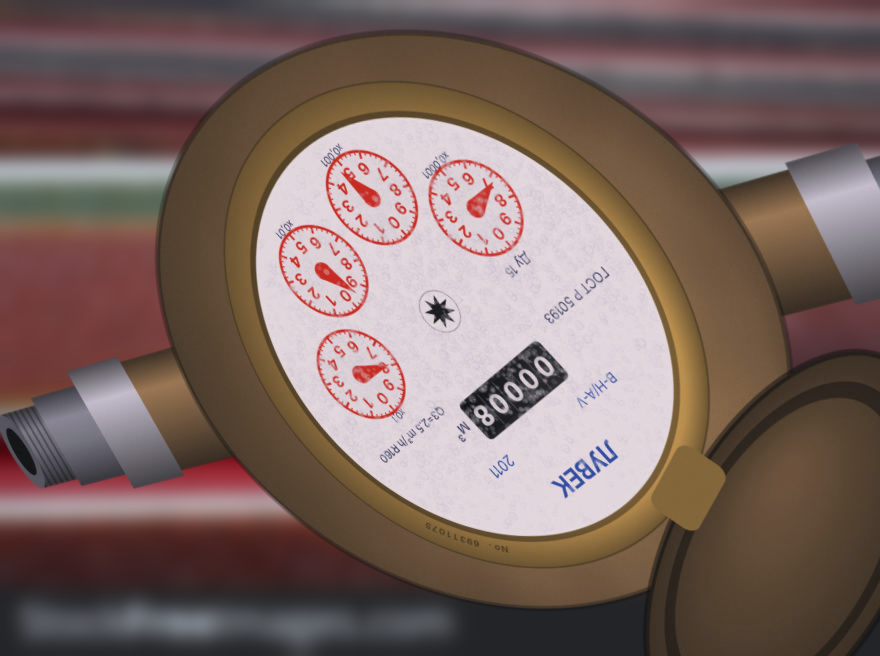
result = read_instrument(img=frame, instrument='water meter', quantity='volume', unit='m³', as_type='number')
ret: 8.7947 m³
